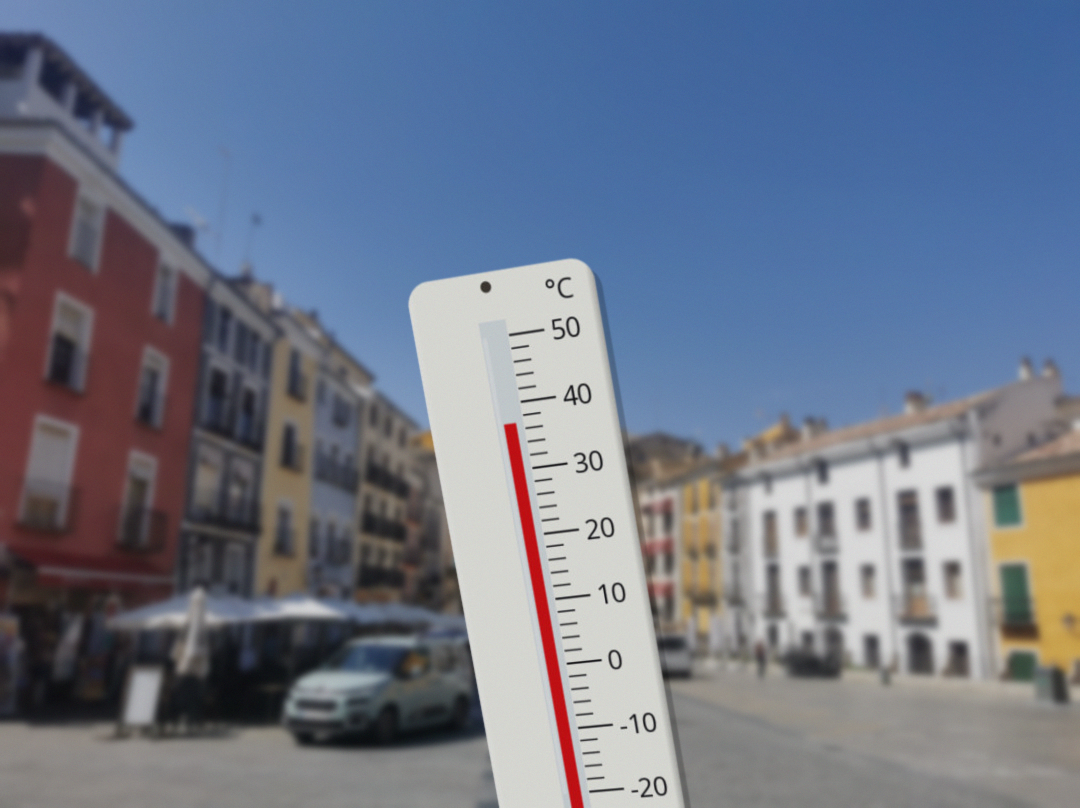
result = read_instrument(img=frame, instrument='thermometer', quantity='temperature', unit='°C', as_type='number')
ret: 37 °C
